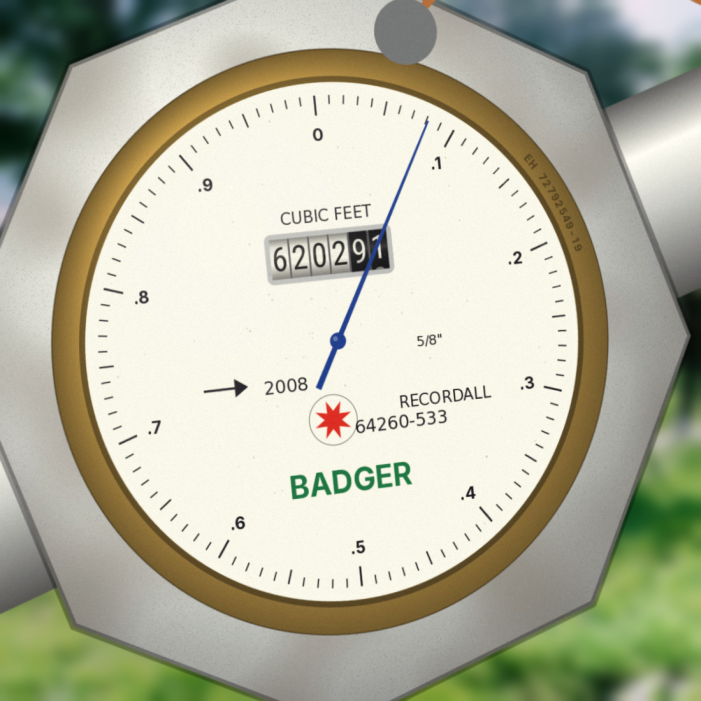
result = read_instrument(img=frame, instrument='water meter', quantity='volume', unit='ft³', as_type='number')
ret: 620291.08 ft³
